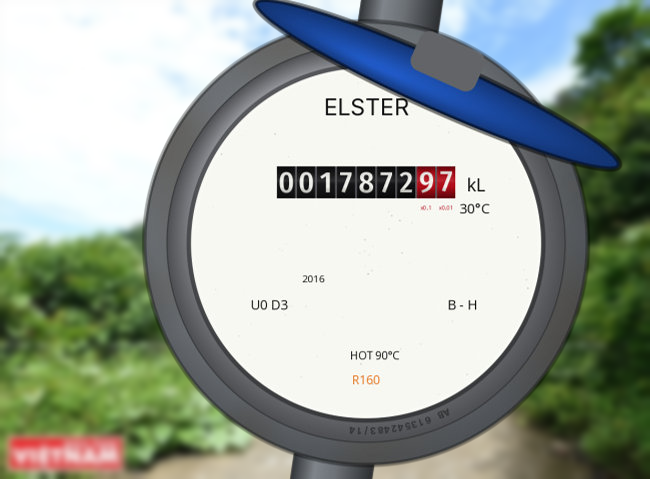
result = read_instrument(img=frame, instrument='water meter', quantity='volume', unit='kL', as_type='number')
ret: 17872.97 kL
